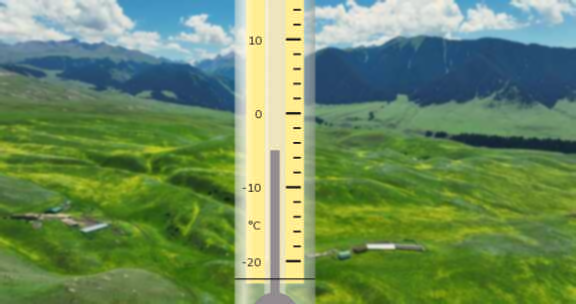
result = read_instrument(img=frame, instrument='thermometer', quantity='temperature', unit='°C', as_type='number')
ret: -5 °C
